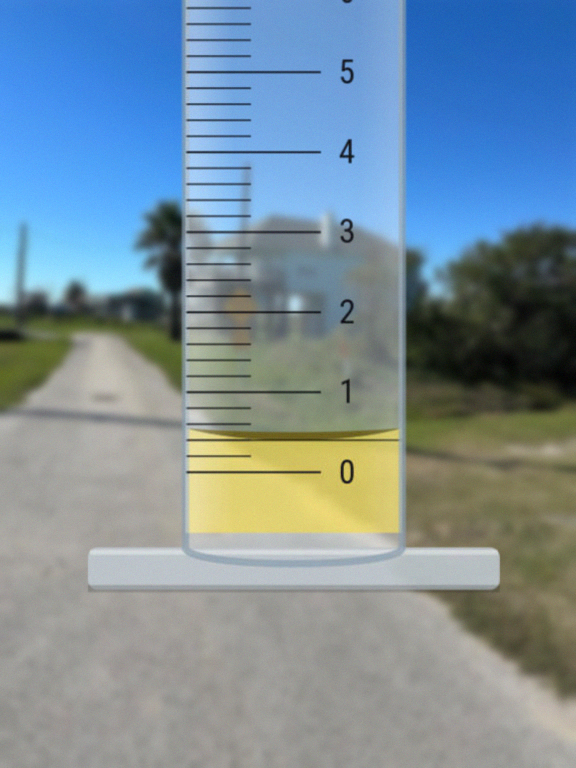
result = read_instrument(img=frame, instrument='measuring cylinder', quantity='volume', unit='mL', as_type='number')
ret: 0.4 mL
